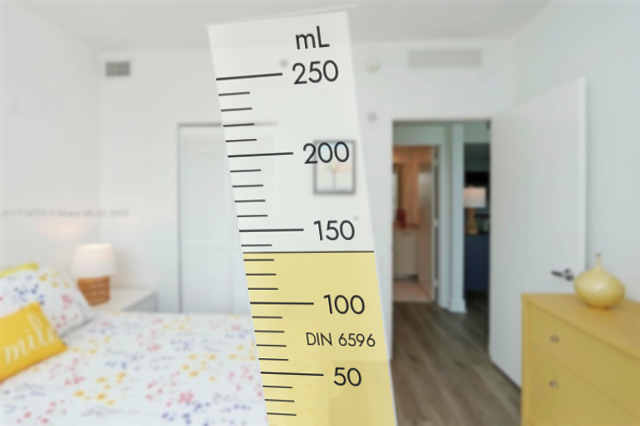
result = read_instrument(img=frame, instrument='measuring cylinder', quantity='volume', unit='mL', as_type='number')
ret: 135 mL
